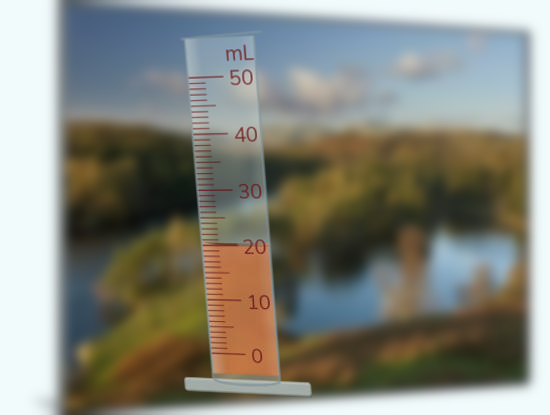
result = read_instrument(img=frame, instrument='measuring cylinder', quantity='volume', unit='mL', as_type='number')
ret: 20 mL
